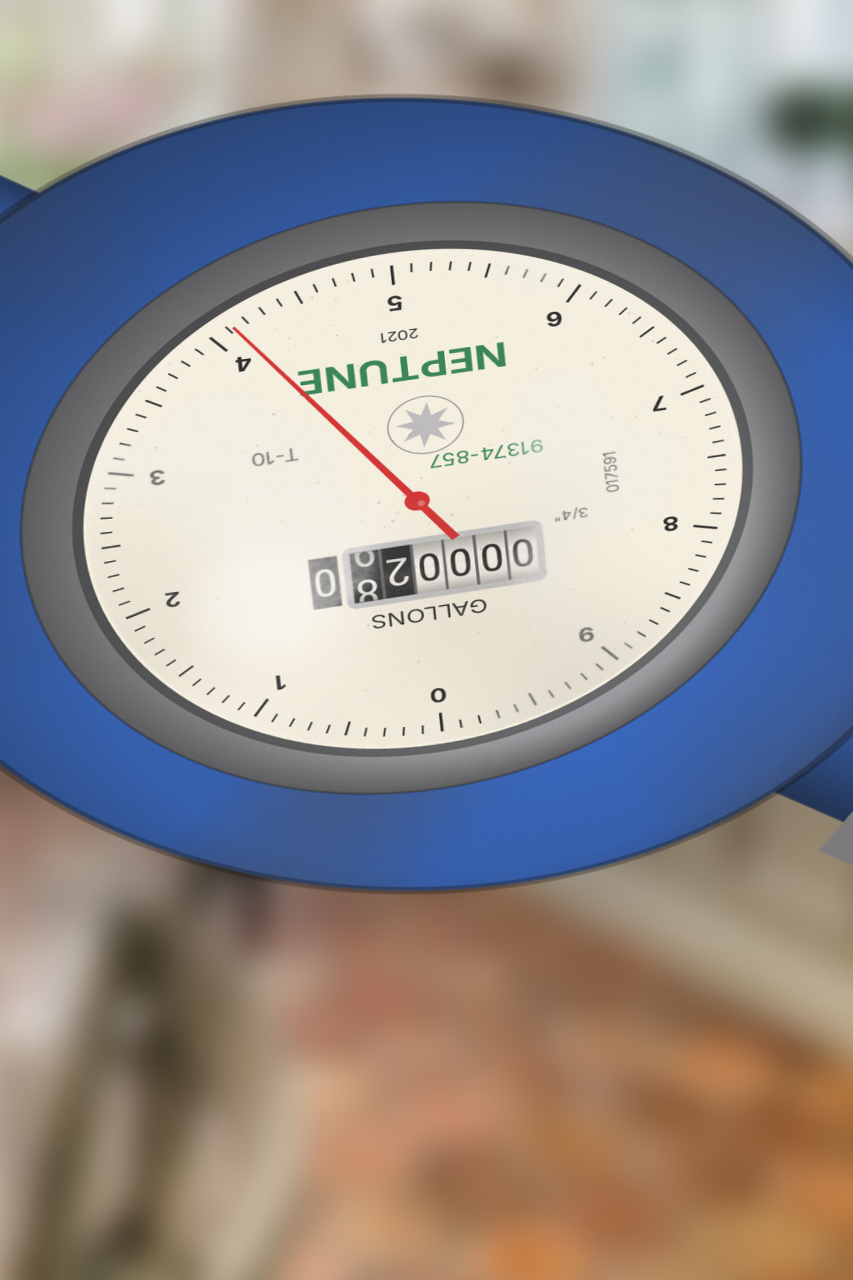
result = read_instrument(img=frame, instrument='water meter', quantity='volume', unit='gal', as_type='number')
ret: 284.1 gal
